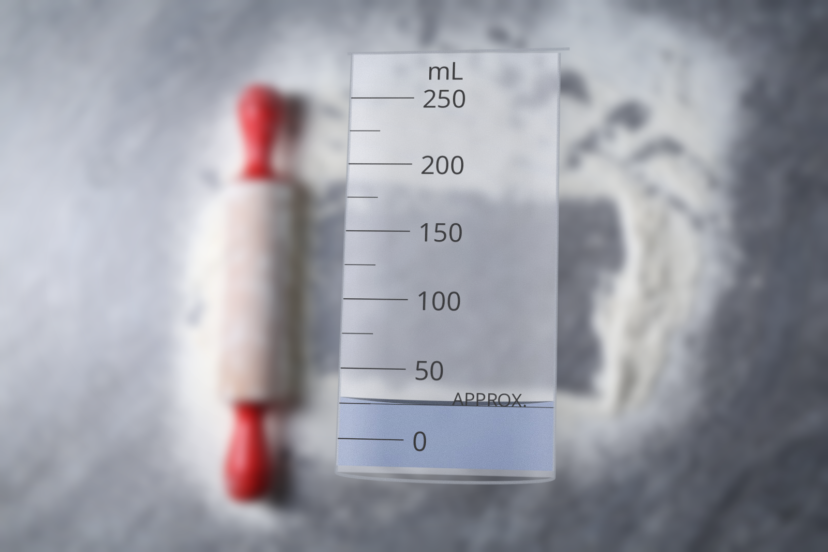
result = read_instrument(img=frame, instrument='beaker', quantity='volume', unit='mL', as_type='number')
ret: 25 mL
